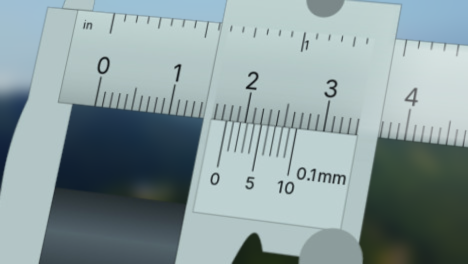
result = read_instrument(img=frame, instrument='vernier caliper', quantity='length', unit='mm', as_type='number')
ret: 17.6 mm
